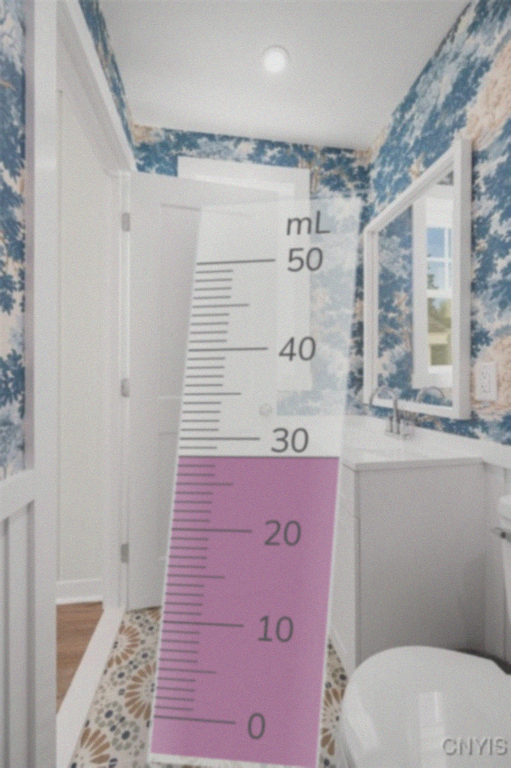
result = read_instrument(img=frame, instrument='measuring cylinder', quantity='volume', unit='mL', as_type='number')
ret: 28 mL
